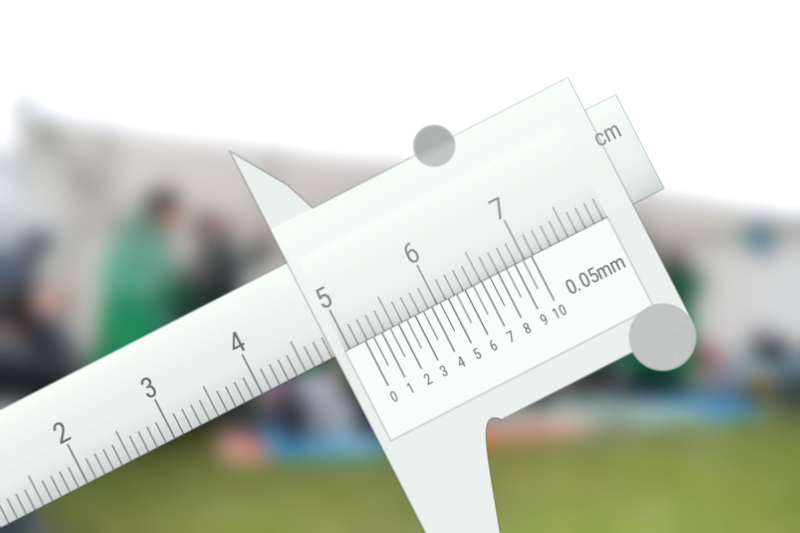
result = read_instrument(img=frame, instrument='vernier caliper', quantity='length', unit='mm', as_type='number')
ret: 51.8 mm
